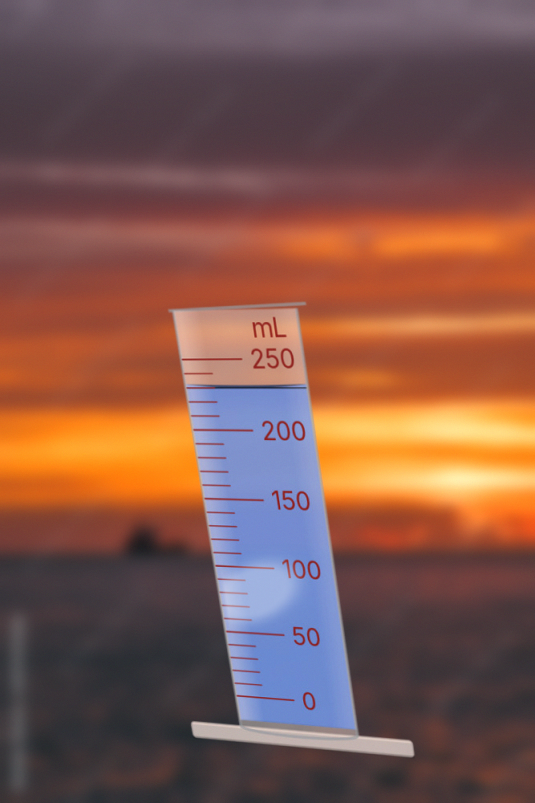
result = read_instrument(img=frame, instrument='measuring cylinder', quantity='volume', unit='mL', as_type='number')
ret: 230 mL
